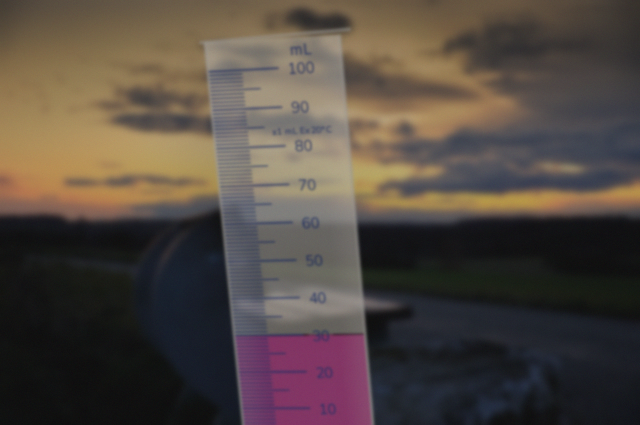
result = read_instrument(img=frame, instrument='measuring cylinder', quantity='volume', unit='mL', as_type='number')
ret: 30 mL
